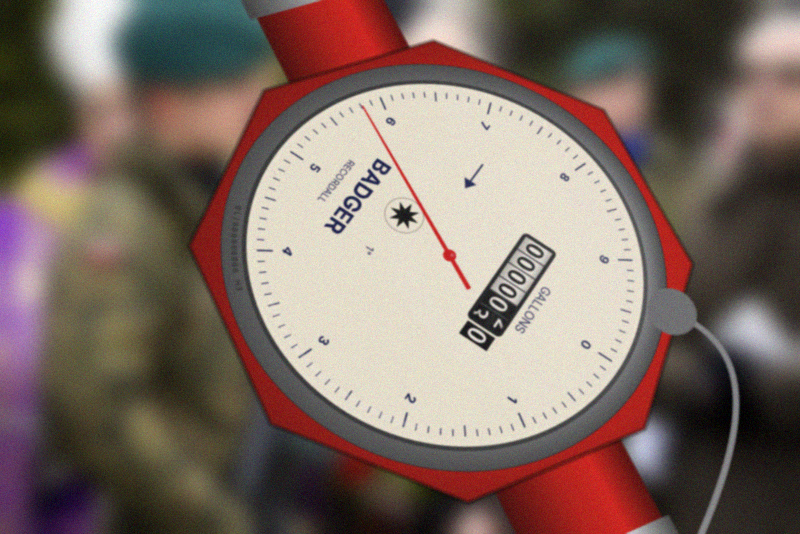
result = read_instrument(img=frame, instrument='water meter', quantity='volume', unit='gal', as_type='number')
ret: 25.8 gal
